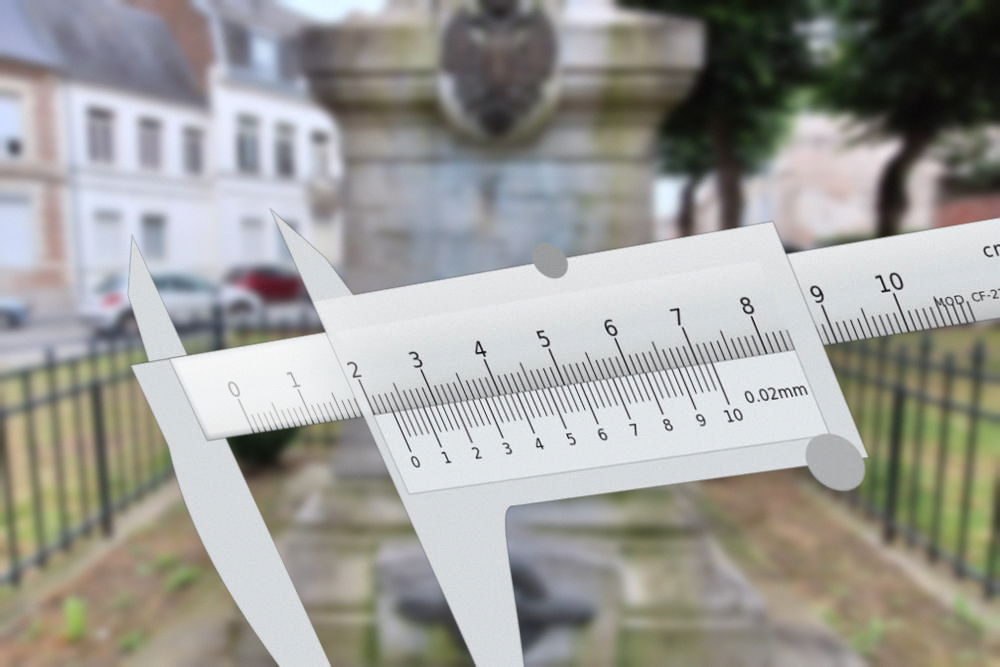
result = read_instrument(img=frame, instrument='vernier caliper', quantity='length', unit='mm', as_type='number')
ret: 23.0 mm
